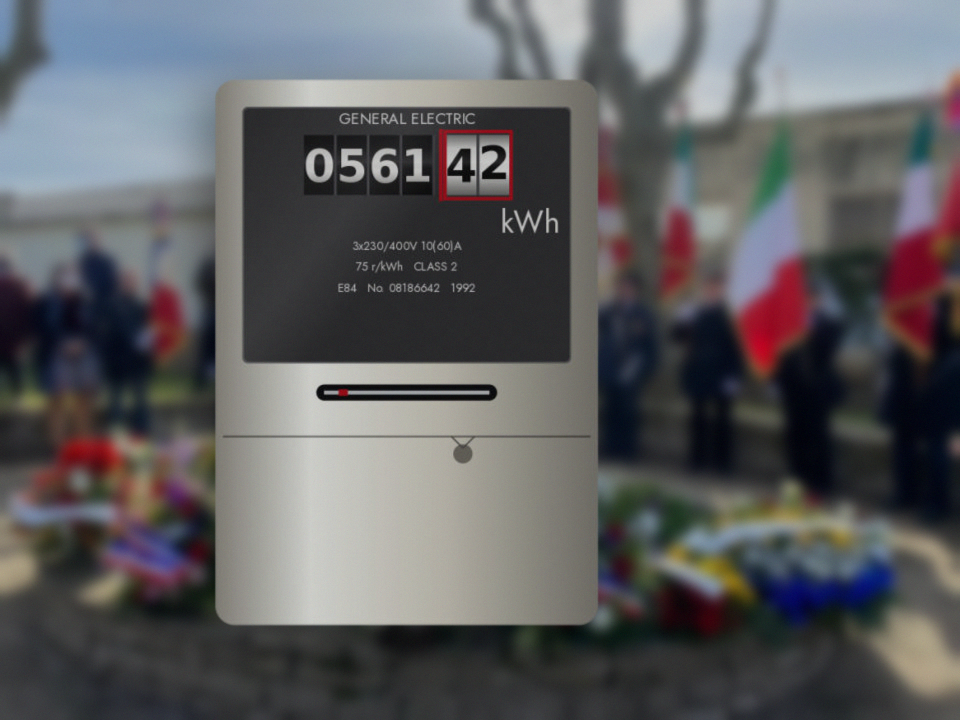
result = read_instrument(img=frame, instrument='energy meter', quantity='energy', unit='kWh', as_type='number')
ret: 561.42 kWh
